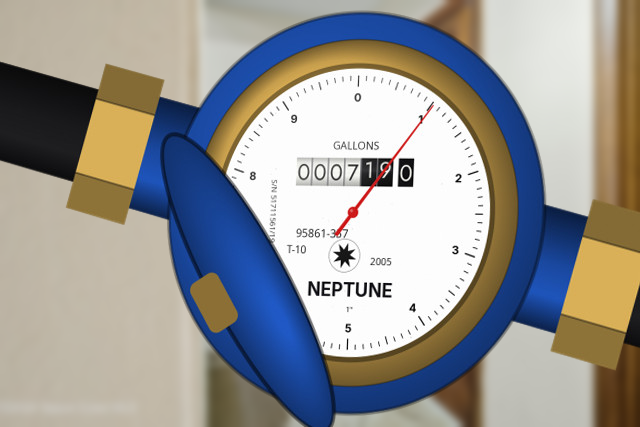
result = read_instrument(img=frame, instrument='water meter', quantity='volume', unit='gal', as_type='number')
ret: 7191.0 gal
